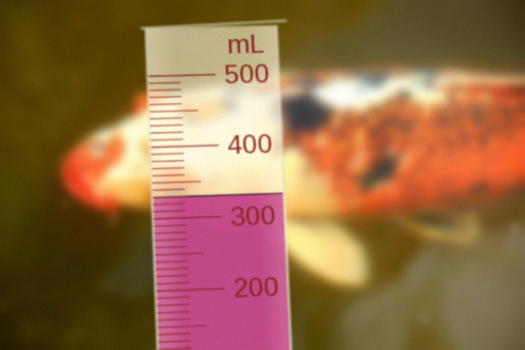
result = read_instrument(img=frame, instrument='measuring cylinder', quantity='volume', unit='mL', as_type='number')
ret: 330 mL
